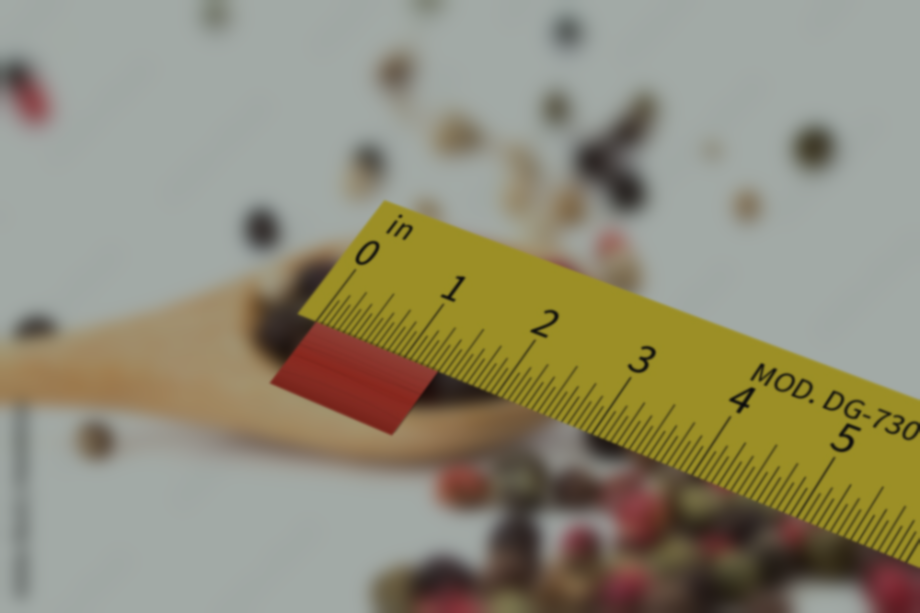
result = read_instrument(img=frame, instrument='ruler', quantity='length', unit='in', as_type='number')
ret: 1.375 in
